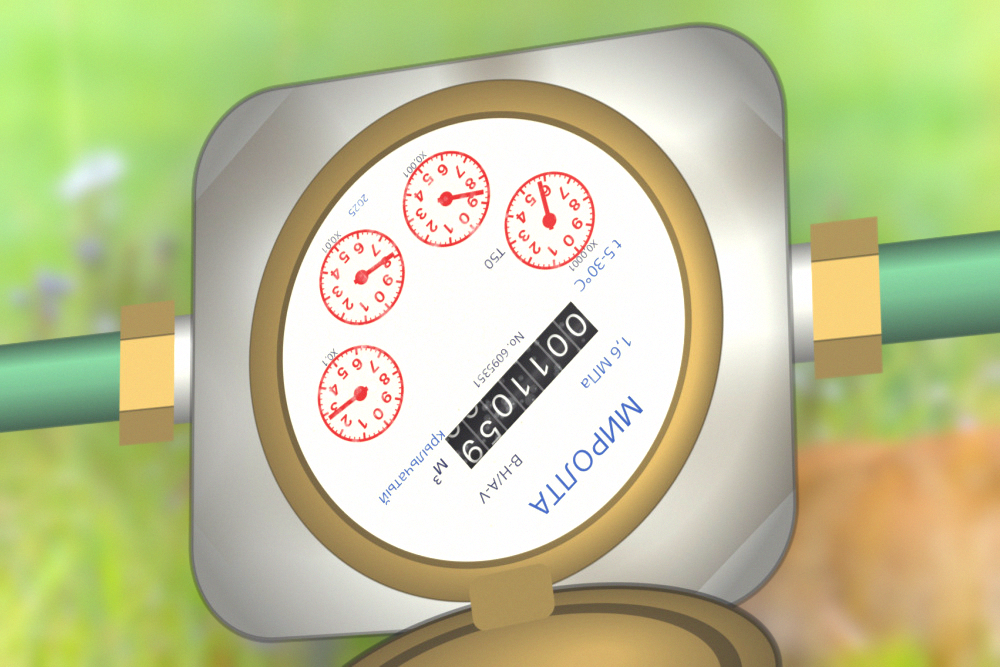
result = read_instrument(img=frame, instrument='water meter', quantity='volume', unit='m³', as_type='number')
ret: 11059.2785 m³
